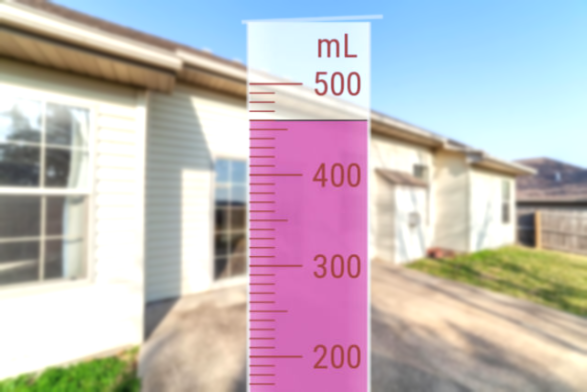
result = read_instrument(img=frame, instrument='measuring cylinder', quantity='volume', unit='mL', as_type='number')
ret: 460 mL
